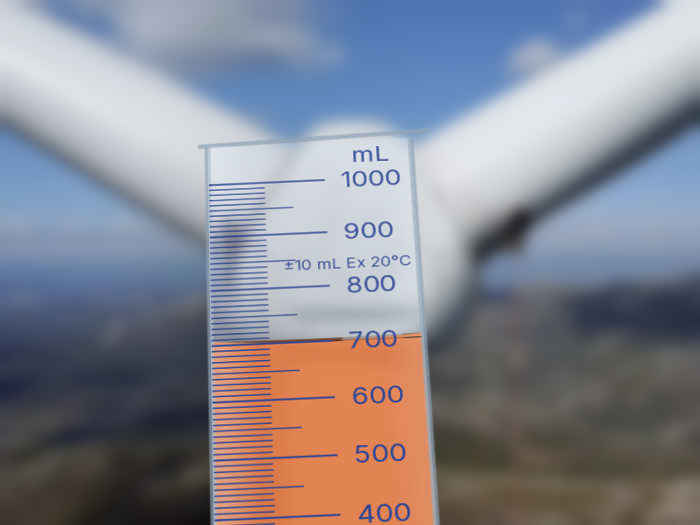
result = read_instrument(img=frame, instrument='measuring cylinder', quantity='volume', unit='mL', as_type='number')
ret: 700 mL
